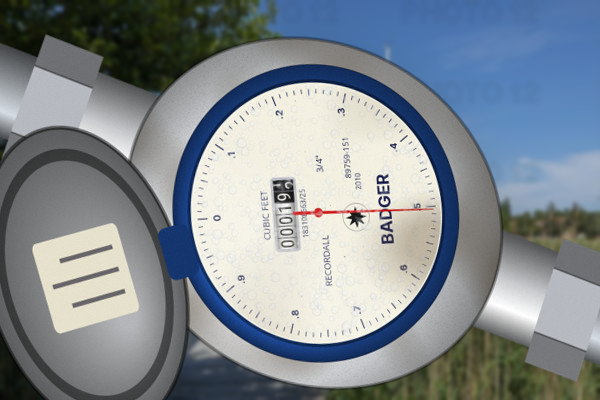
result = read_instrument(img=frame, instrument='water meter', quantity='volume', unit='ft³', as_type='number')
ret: 191.50 ft³
